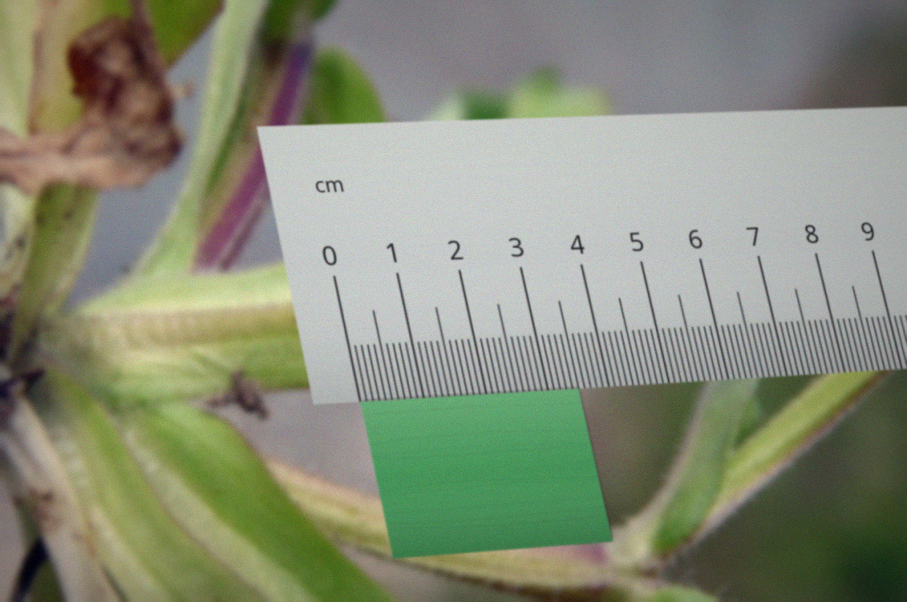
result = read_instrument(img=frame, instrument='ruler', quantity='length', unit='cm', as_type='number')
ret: 3.5 cm
